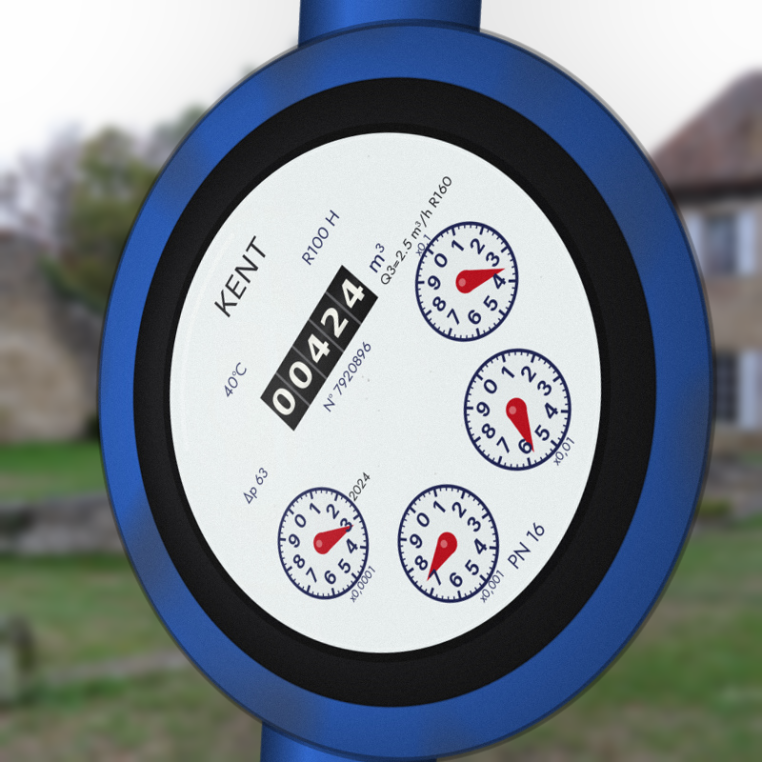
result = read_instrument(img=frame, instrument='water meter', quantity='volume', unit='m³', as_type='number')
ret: 424.3573 m³
